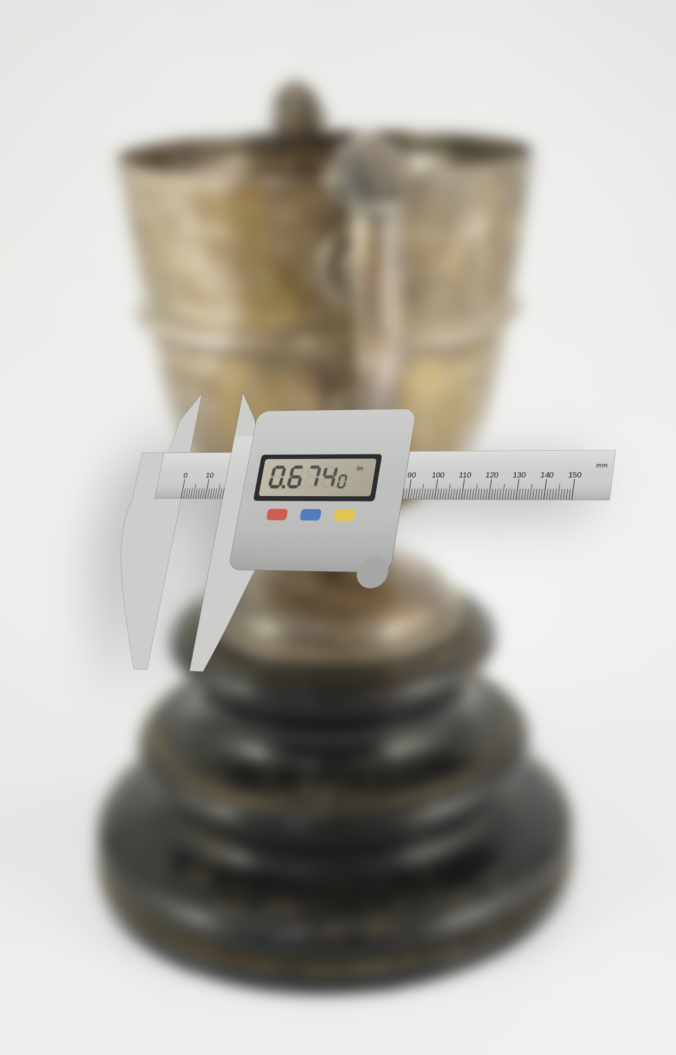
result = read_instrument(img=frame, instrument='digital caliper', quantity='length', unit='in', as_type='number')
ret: 0.6740 in
